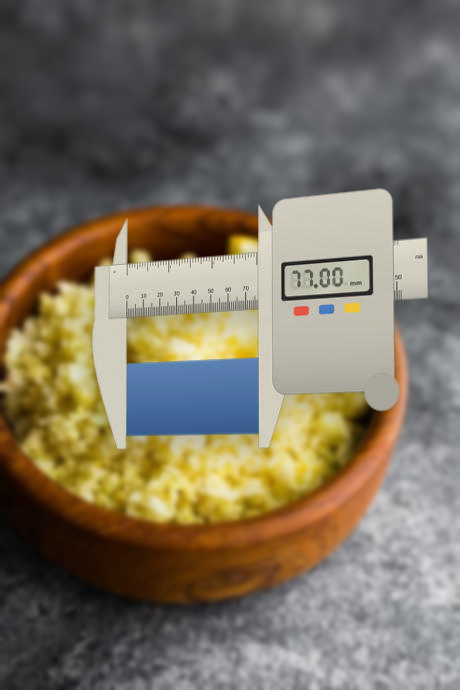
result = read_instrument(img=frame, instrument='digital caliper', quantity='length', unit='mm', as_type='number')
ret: 77.00 mm
